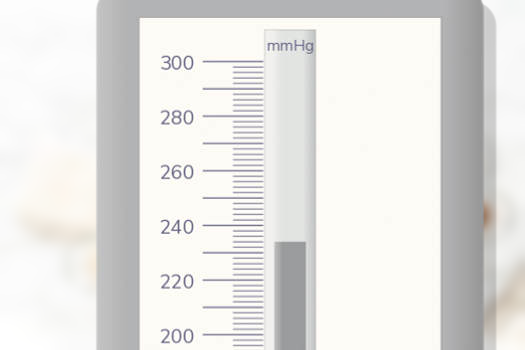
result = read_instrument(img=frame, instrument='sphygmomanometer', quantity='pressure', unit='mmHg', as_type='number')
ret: 234 mmHg
